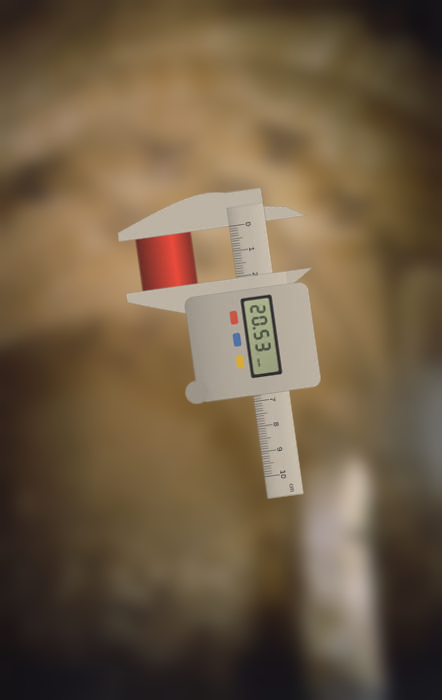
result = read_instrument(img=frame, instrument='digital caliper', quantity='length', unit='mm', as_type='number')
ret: 20.53 mm
